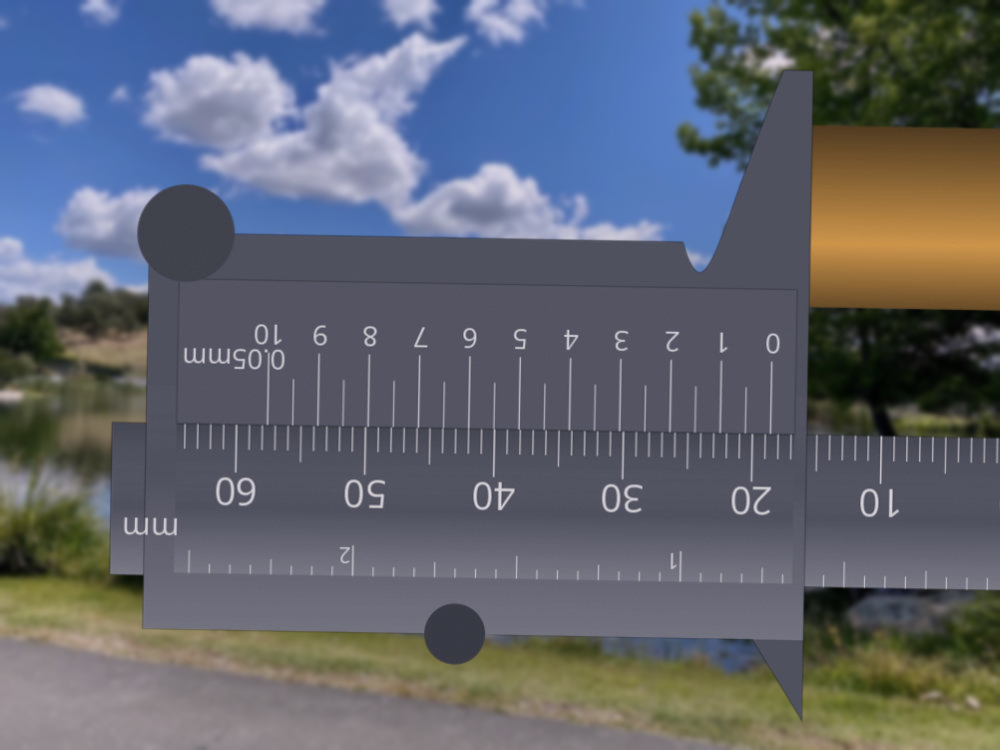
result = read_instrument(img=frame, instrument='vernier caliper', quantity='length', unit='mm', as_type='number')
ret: 18.6 mm
